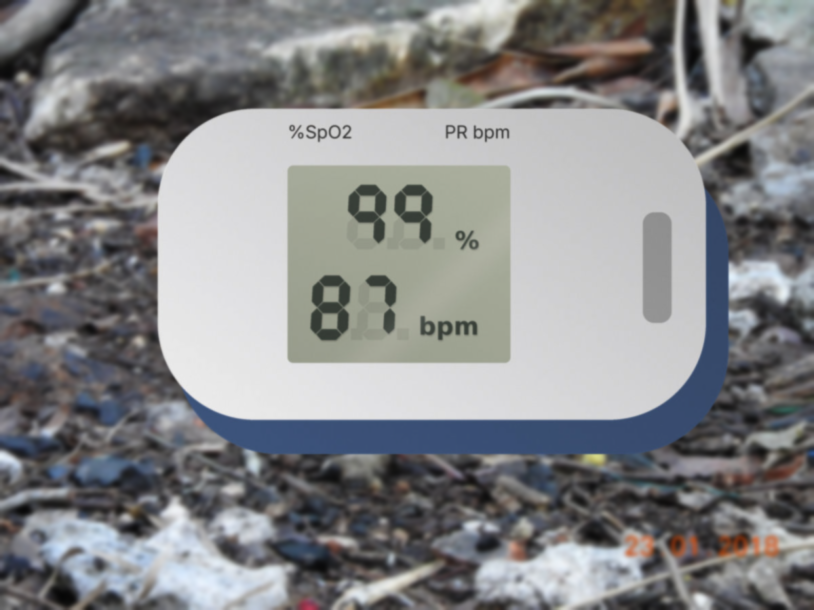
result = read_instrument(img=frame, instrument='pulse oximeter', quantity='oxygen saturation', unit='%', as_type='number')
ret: 99 %
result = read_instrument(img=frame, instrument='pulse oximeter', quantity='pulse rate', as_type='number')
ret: 87 bpm
